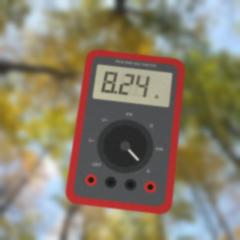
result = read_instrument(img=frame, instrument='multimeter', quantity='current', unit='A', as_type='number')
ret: 8.24 A
